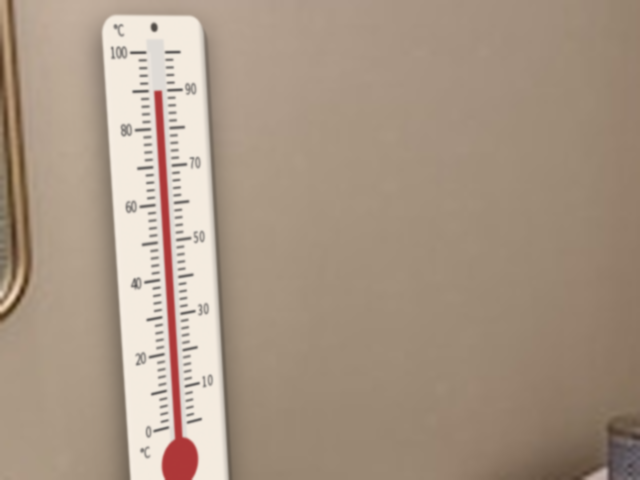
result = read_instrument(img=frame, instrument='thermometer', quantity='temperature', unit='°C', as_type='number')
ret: 90 °C
